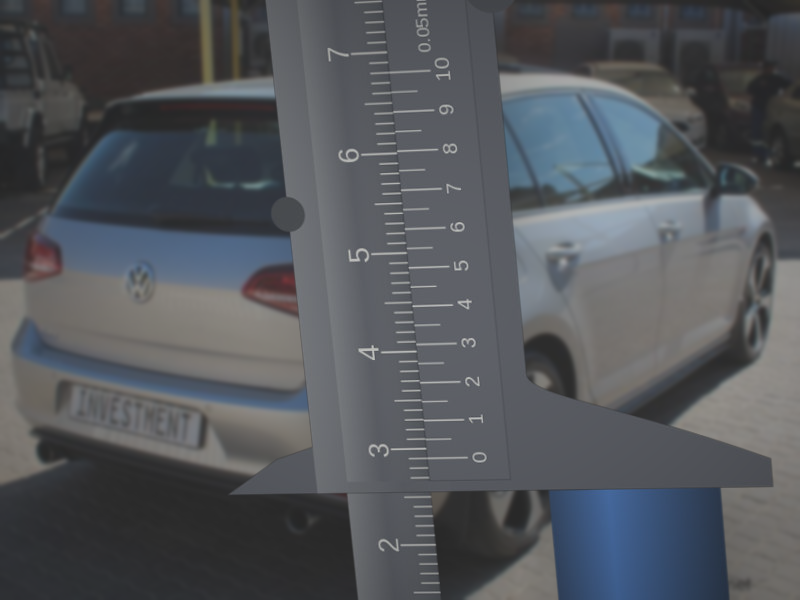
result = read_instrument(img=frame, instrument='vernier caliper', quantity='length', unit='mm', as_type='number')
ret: 29.0 mm
